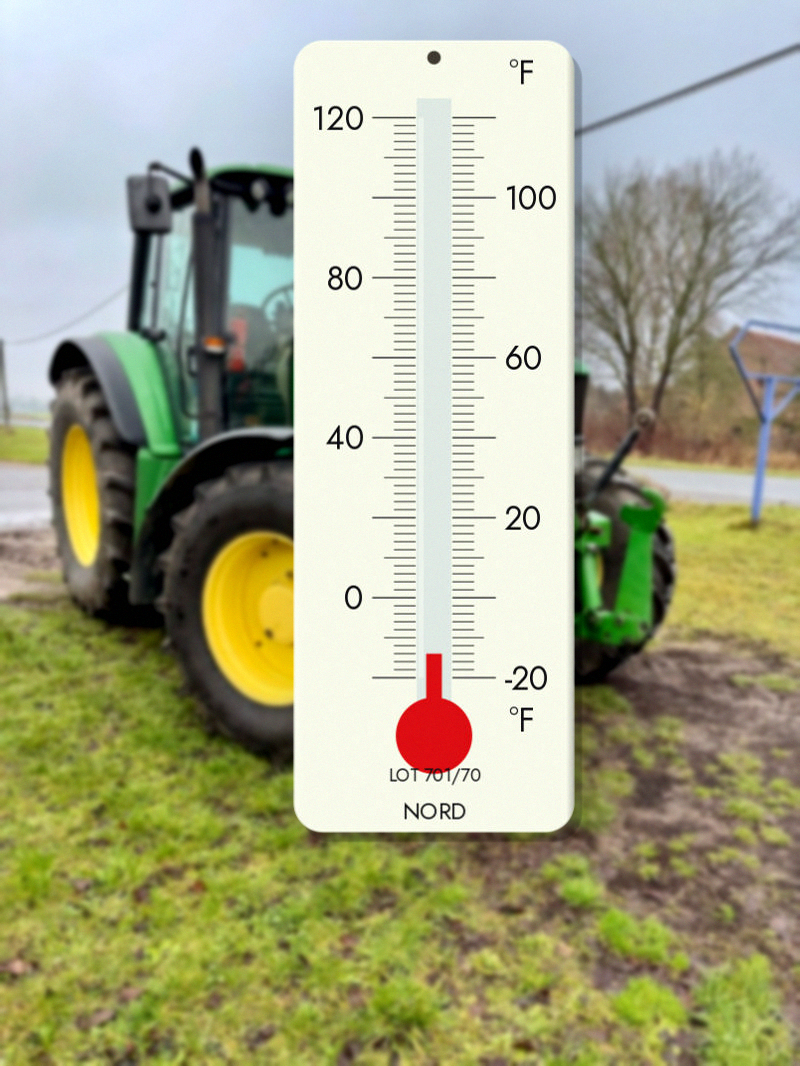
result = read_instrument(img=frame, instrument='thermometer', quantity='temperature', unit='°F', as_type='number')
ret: -14 °F
